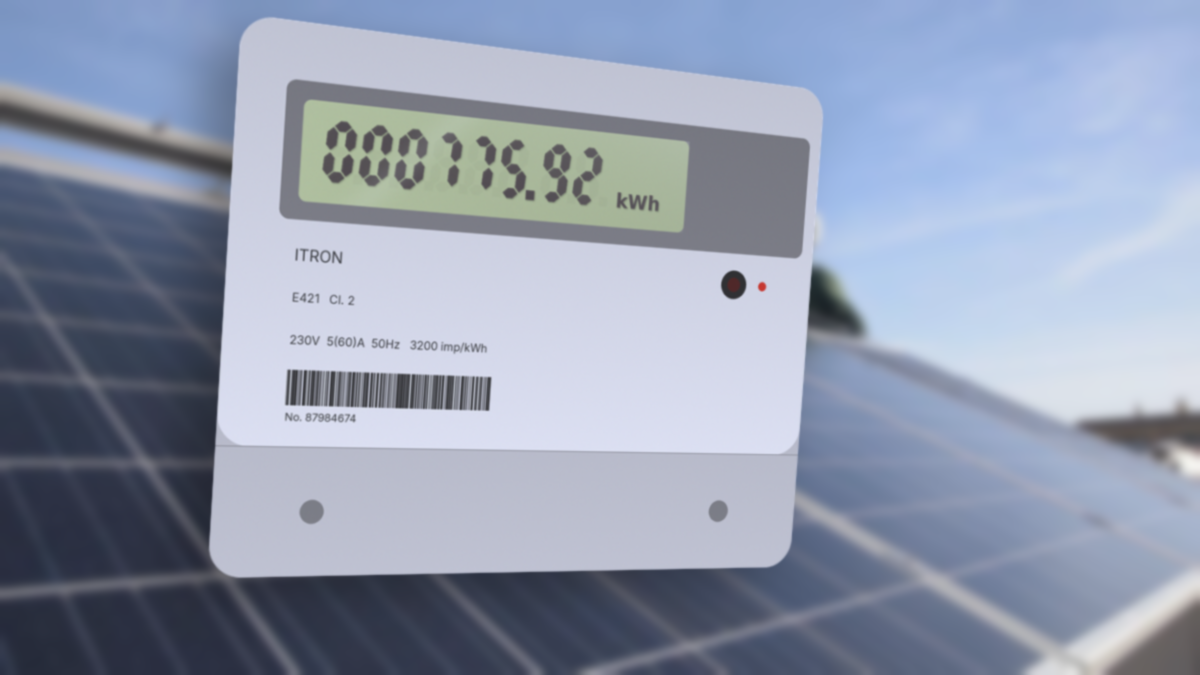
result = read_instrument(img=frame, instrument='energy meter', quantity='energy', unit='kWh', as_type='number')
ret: 775.92 kWh
